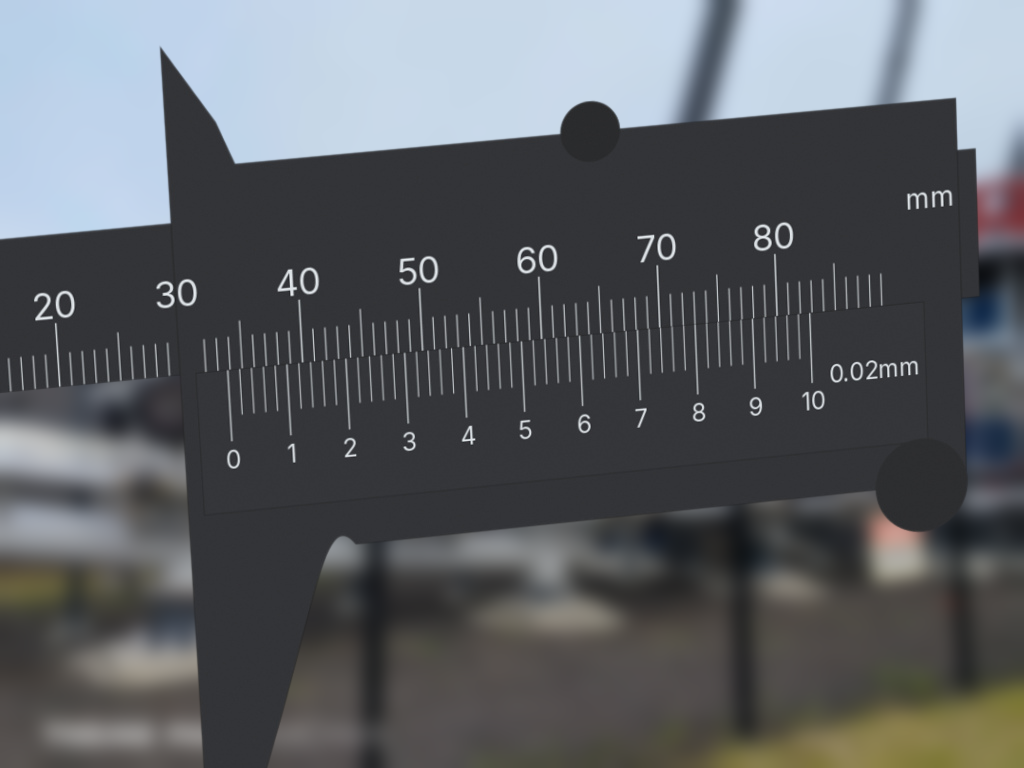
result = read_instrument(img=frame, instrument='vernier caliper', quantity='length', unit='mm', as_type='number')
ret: 33.8 mm
